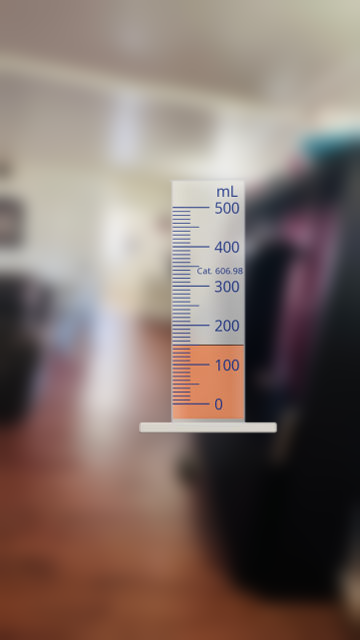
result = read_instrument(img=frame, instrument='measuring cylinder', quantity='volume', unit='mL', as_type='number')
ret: 150 mL
